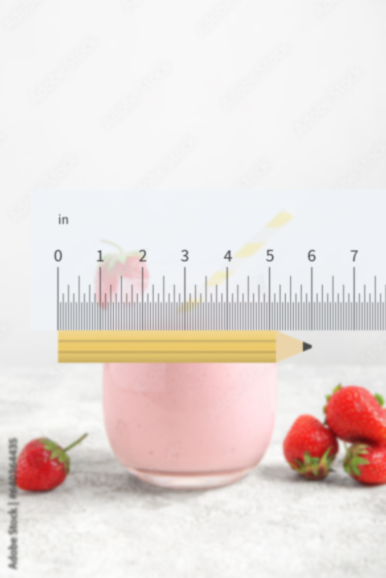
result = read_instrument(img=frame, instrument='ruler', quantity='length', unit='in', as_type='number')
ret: 6 in
